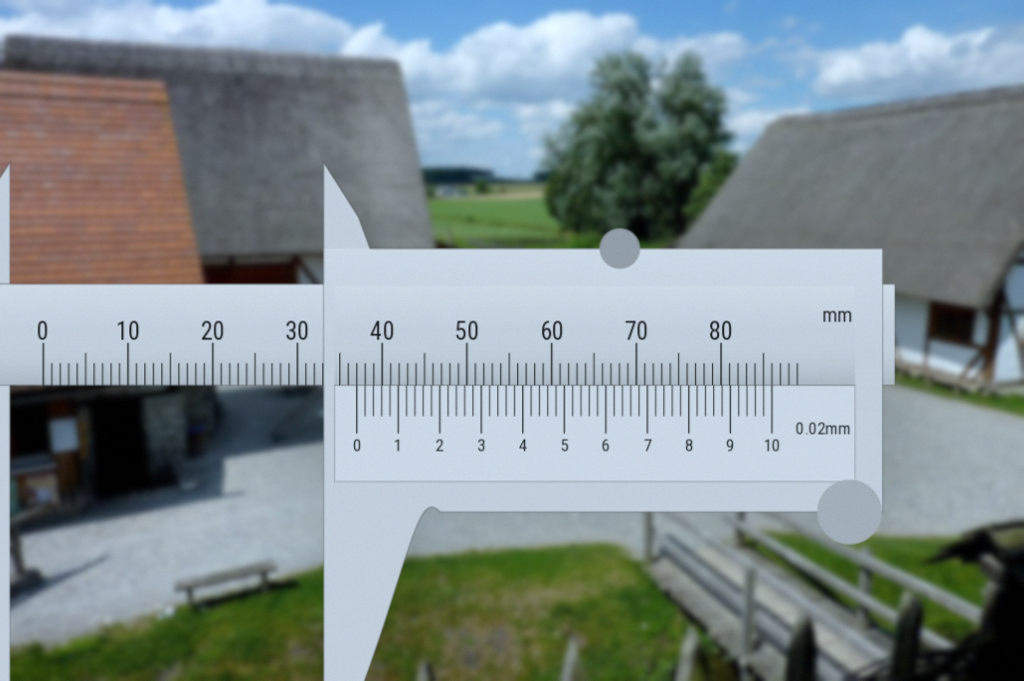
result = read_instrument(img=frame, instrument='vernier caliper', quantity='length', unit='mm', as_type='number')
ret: 37.0 mm
